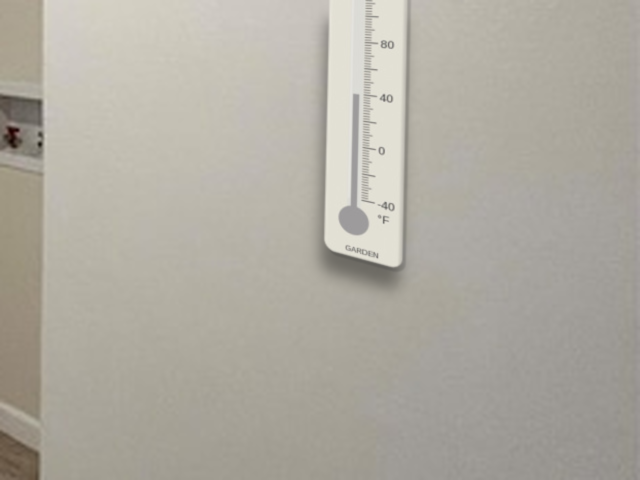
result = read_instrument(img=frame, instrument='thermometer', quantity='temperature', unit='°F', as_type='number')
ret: 40 °F
